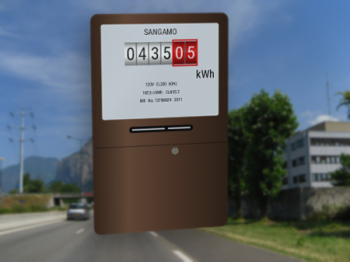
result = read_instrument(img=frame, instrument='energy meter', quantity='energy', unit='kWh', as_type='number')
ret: 435.05 kWh
